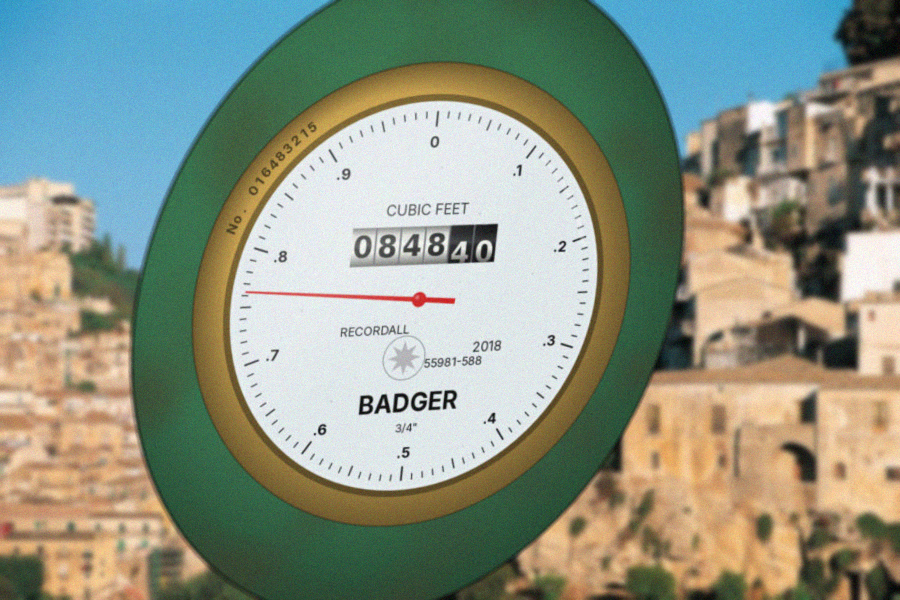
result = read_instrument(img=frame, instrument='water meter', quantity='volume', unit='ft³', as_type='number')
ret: 84839.76 ft³
